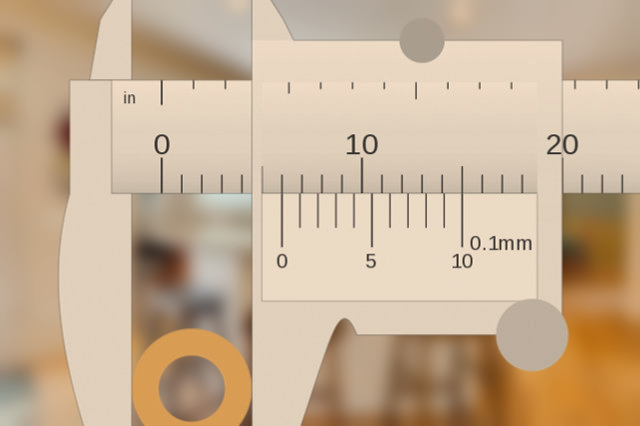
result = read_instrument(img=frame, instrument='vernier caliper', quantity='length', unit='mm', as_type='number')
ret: 6.0 mm
